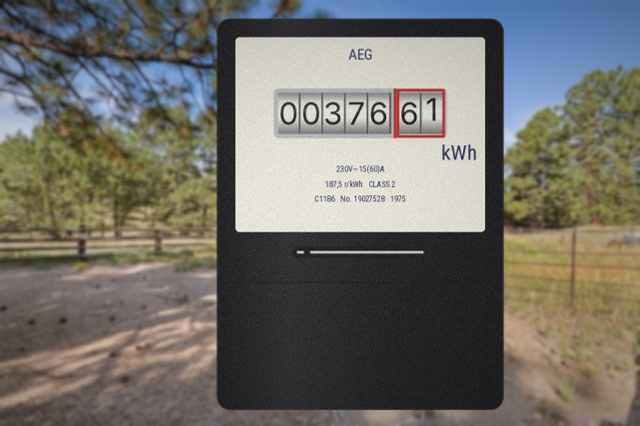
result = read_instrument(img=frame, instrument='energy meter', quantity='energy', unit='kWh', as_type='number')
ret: 376.61 kWh
